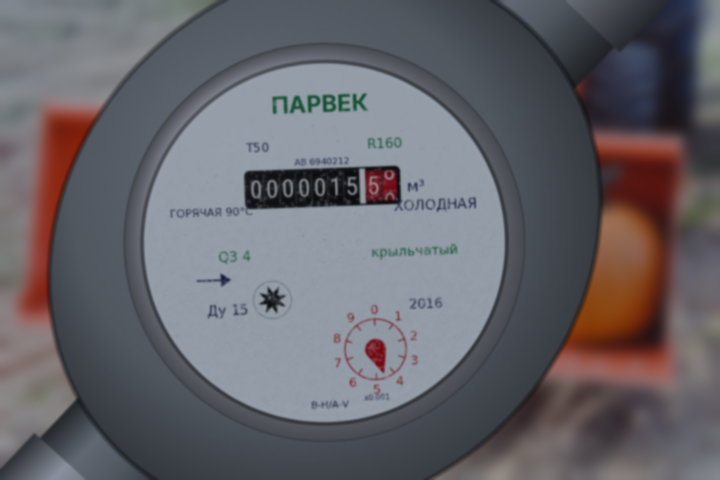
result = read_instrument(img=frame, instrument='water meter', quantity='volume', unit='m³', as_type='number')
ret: 15.584 m³
